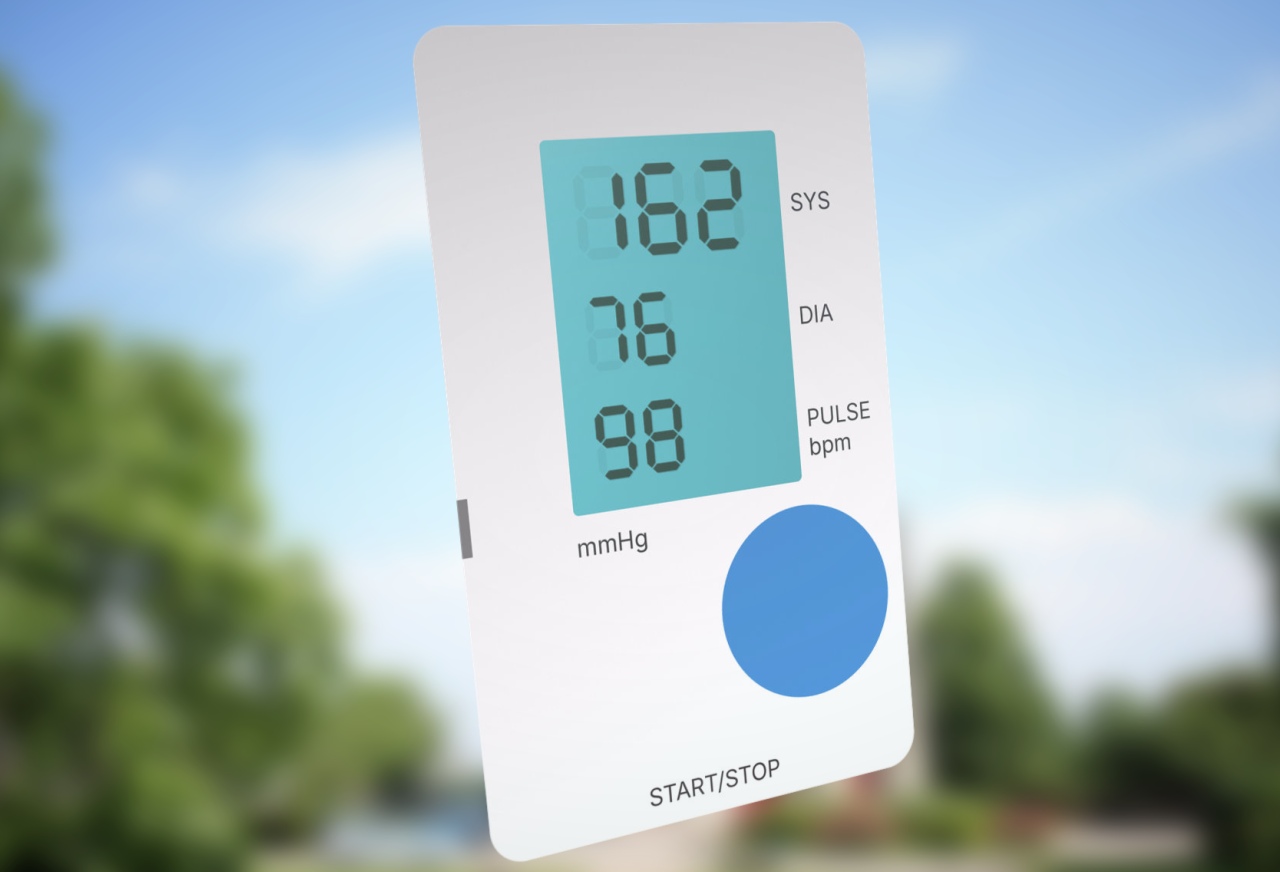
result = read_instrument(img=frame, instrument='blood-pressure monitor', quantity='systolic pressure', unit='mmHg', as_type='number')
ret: 162 mmHg
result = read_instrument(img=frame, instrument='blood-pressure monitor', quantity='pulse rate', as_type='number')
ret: 98 bpm
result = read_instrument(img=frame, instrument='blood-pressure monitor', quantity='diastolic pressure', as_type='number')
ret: 76 mmHg
